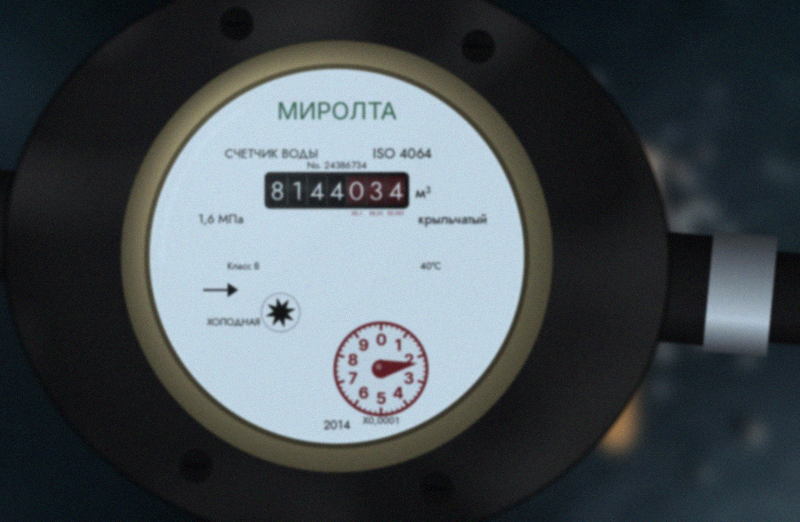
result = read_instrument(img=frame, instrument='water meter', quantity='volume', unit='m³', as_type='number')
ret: 8144.0342 m³
